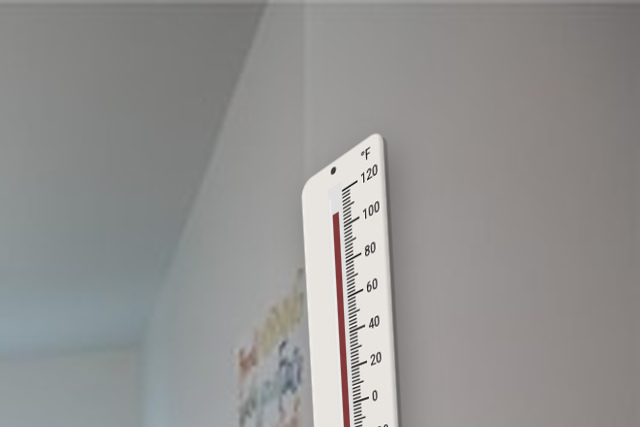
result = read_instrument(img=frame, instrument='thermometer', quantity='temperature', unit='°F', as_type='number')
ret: 110 °F
